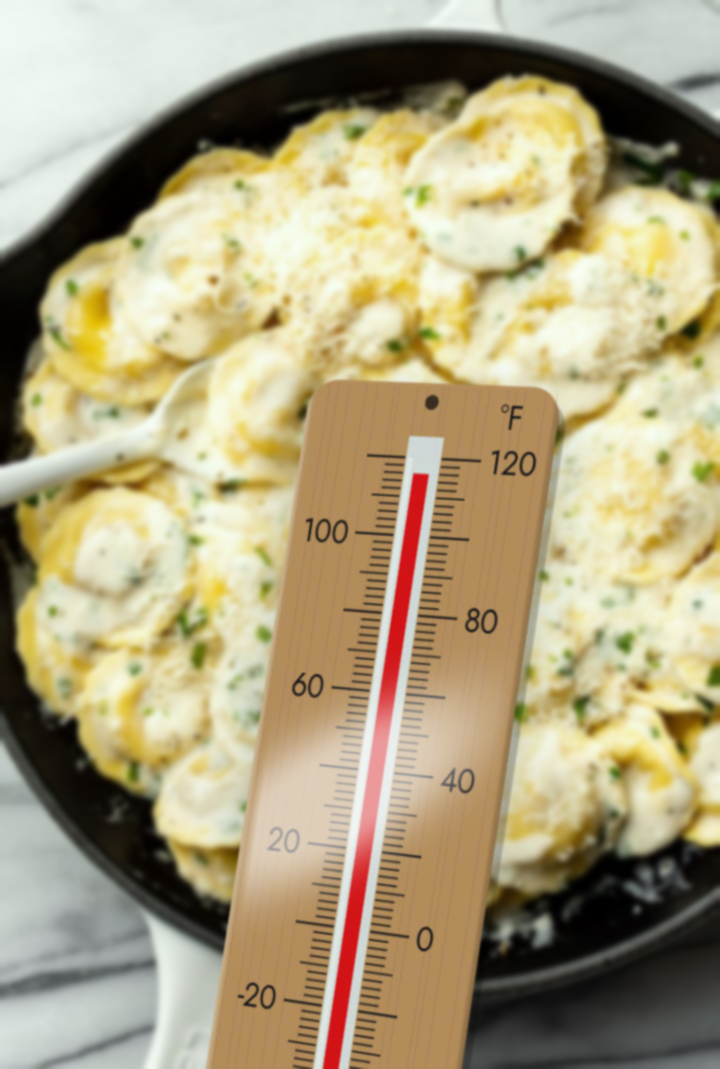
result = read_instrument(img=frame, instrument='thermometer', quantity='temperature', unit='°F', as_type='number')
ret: 116 °F
